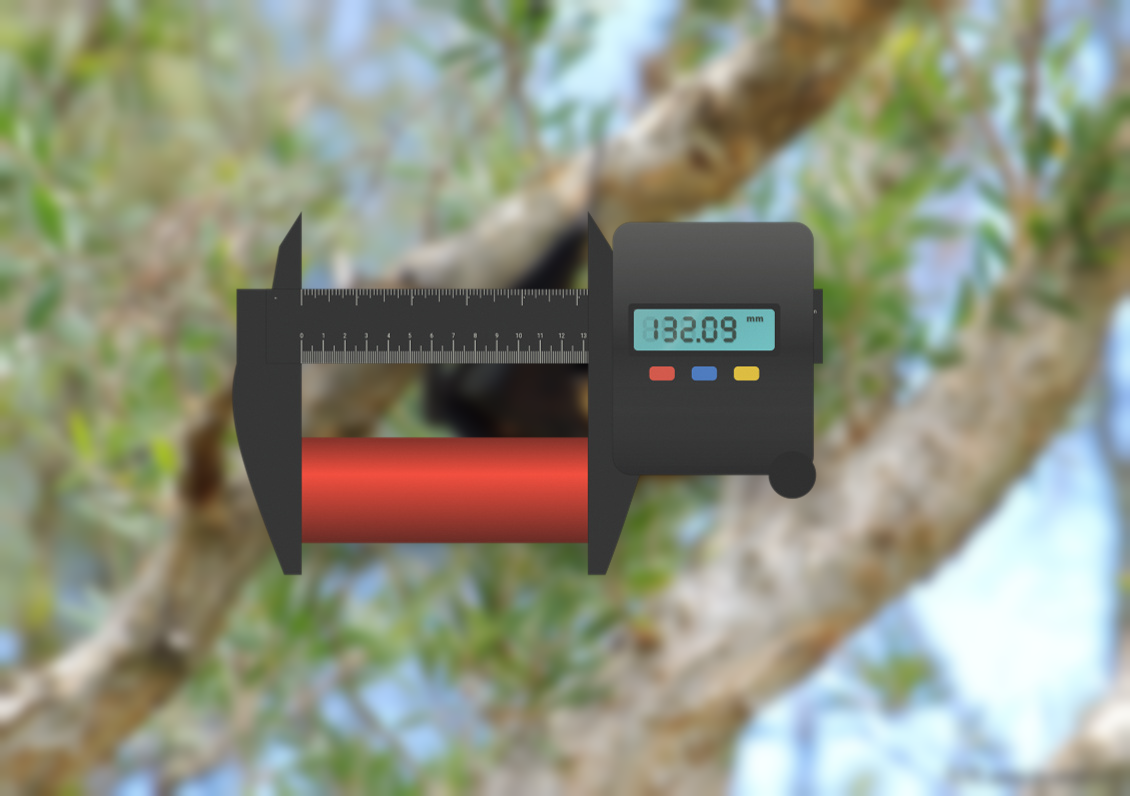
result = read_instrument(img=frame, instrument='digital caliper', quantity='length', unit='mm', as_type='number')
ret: 132.09 mm
